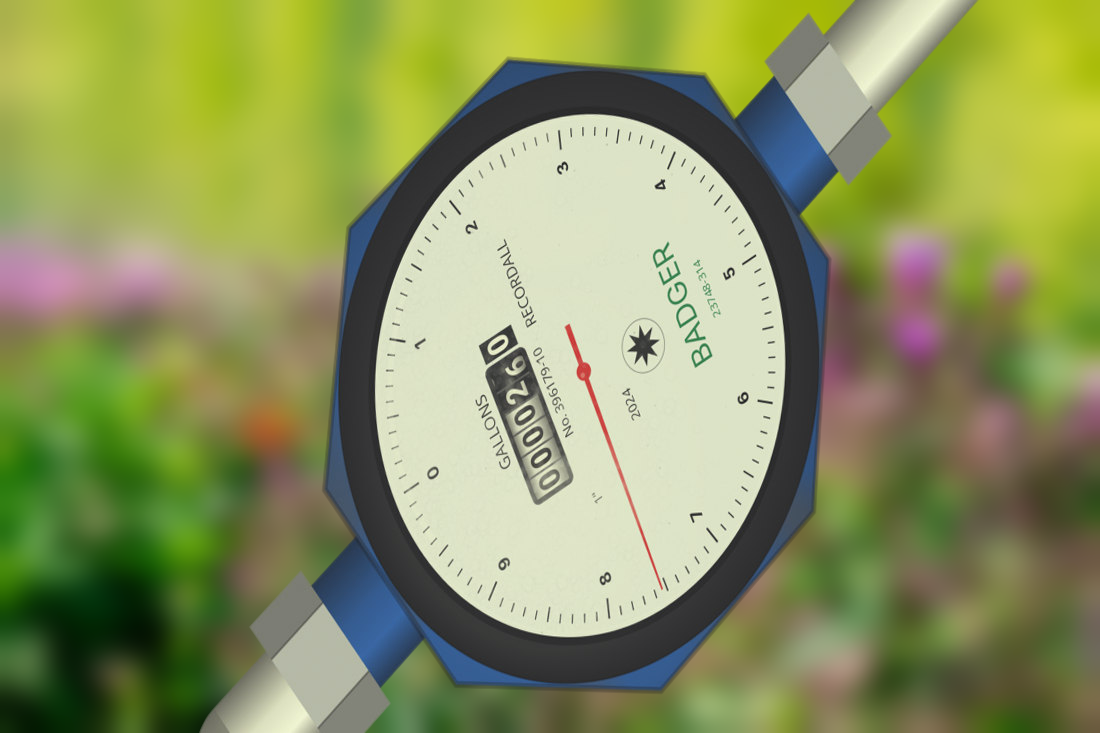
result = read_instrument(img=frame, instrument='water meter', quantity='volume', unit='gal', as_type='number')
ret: 257.5 gal
